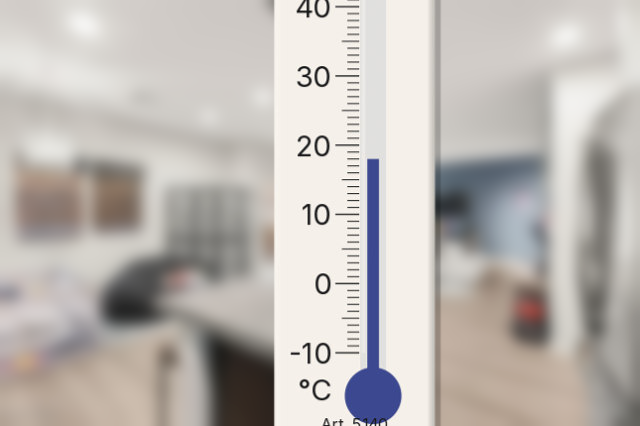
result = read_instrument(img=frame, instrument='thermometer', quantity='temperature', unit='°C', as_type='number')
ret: 18 °C
